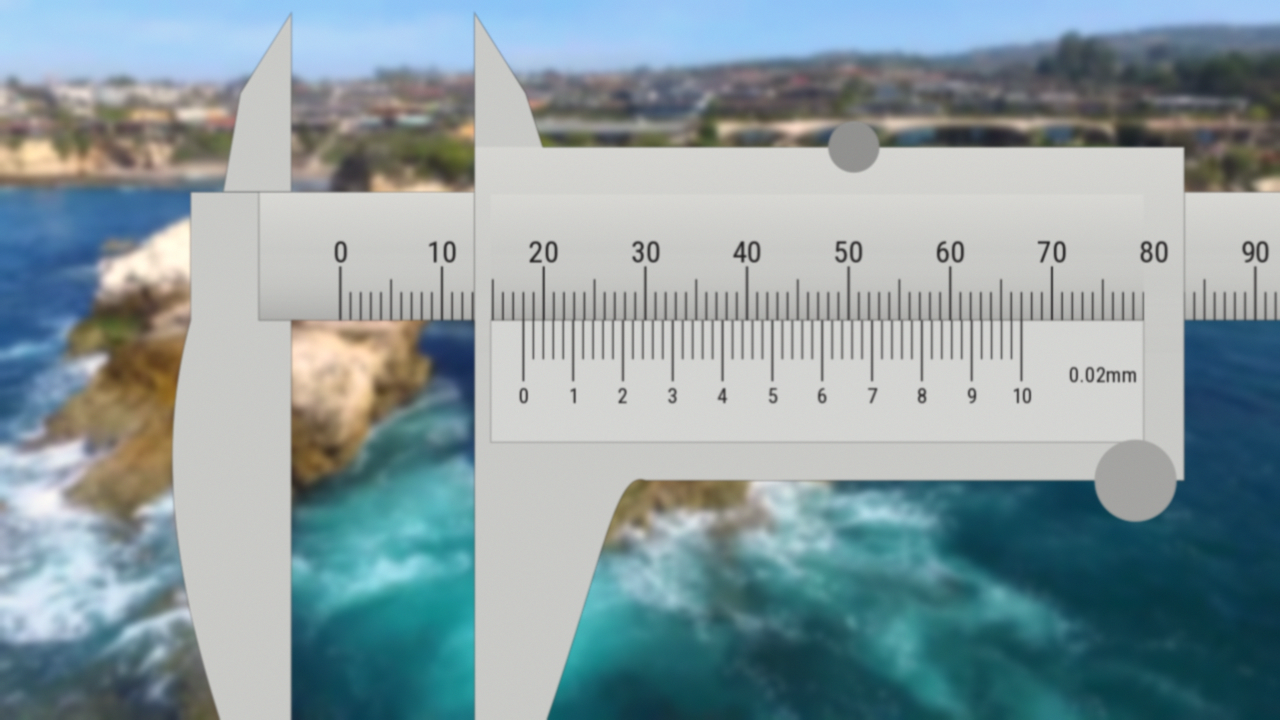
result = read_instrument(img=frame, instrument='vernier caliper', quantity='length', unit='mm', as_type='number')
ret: 18.0 mm
